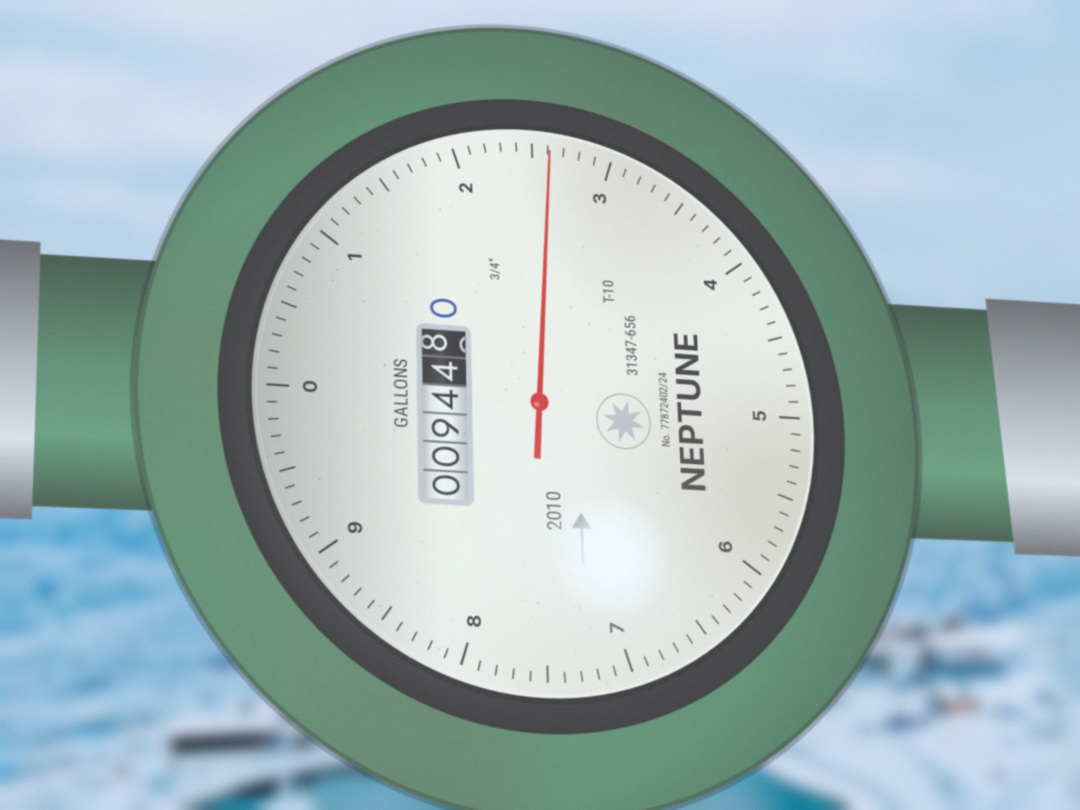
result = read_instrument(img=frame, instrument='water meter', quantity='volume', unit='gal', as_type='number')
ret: 94482.6 gal
